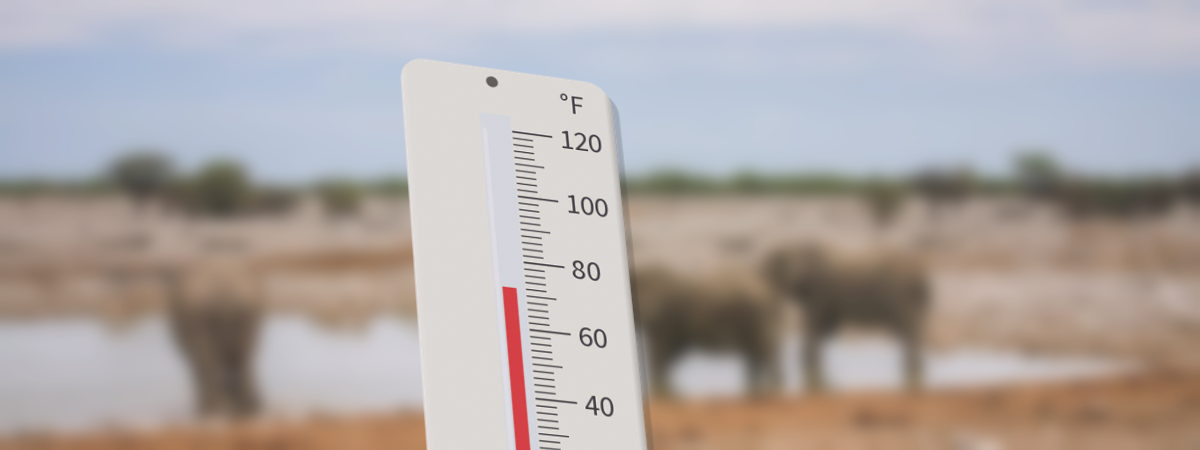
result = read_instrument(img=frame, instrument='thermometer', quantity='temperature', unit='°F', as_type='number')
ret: 72 °F
